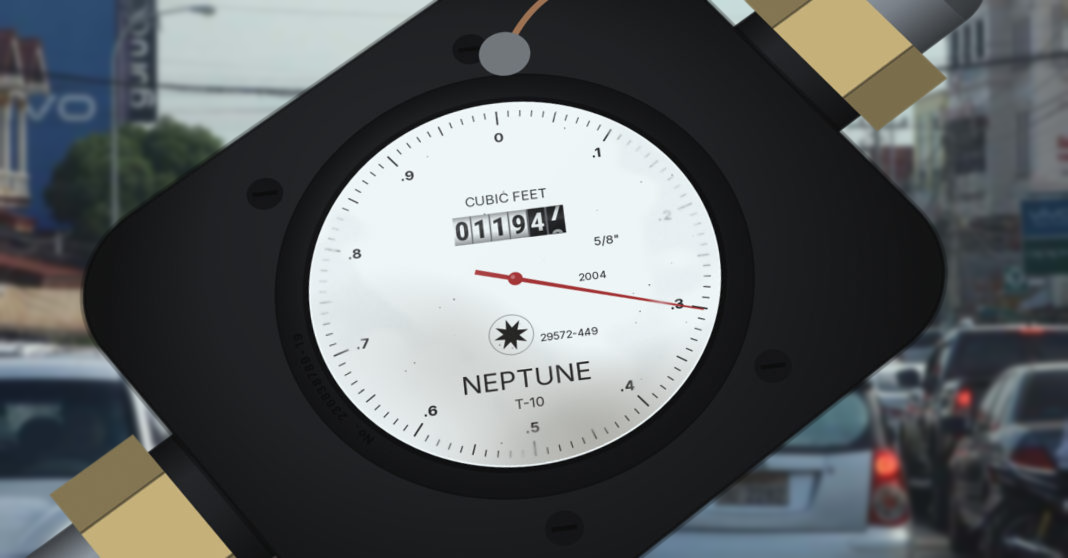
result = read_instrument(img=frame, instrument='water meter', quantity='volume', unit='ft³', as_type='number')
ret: 11947.30 ft³
